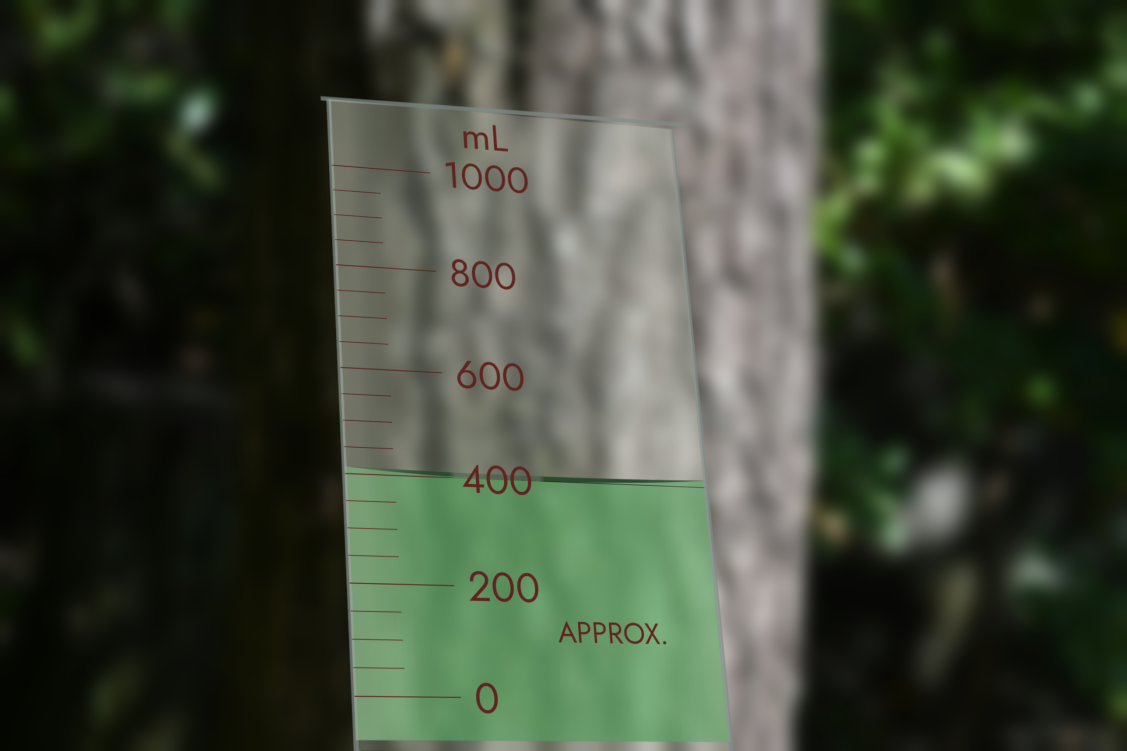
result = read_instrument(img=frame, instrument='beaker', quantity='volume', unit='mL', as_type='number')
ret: 400 mL
